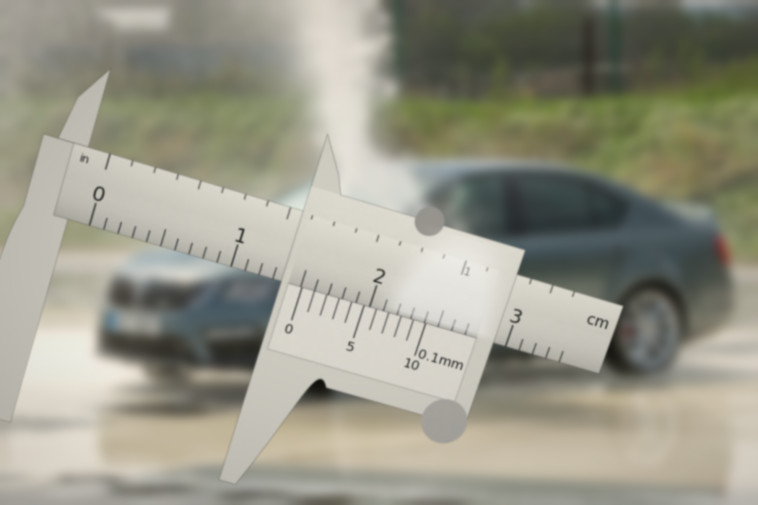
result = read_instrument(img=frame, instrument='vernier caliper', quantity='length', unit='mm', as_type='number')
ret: 15.1 mm
